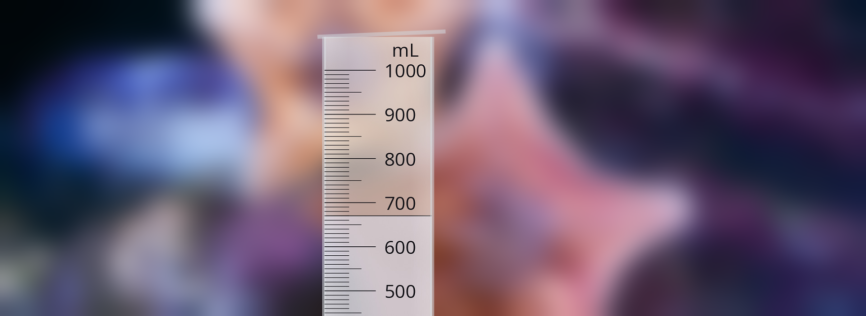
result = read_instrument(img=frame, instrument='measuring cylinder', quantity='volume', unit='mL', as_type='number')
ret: 670 mL
